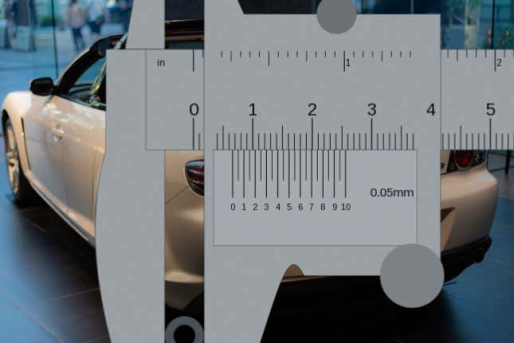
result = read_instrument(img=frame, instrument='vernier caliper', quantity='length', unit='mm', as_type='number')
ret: 6.6 mm
